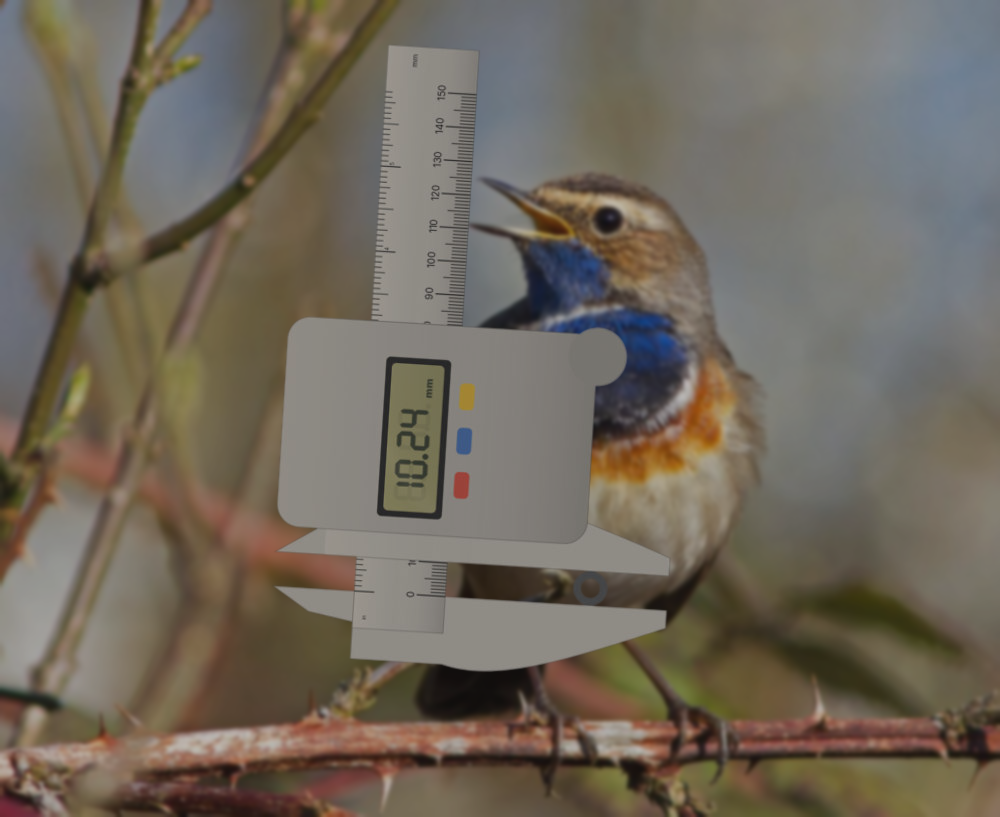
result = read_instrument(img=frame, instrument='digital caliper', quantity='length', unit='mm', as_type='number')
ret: 10.24 mm
